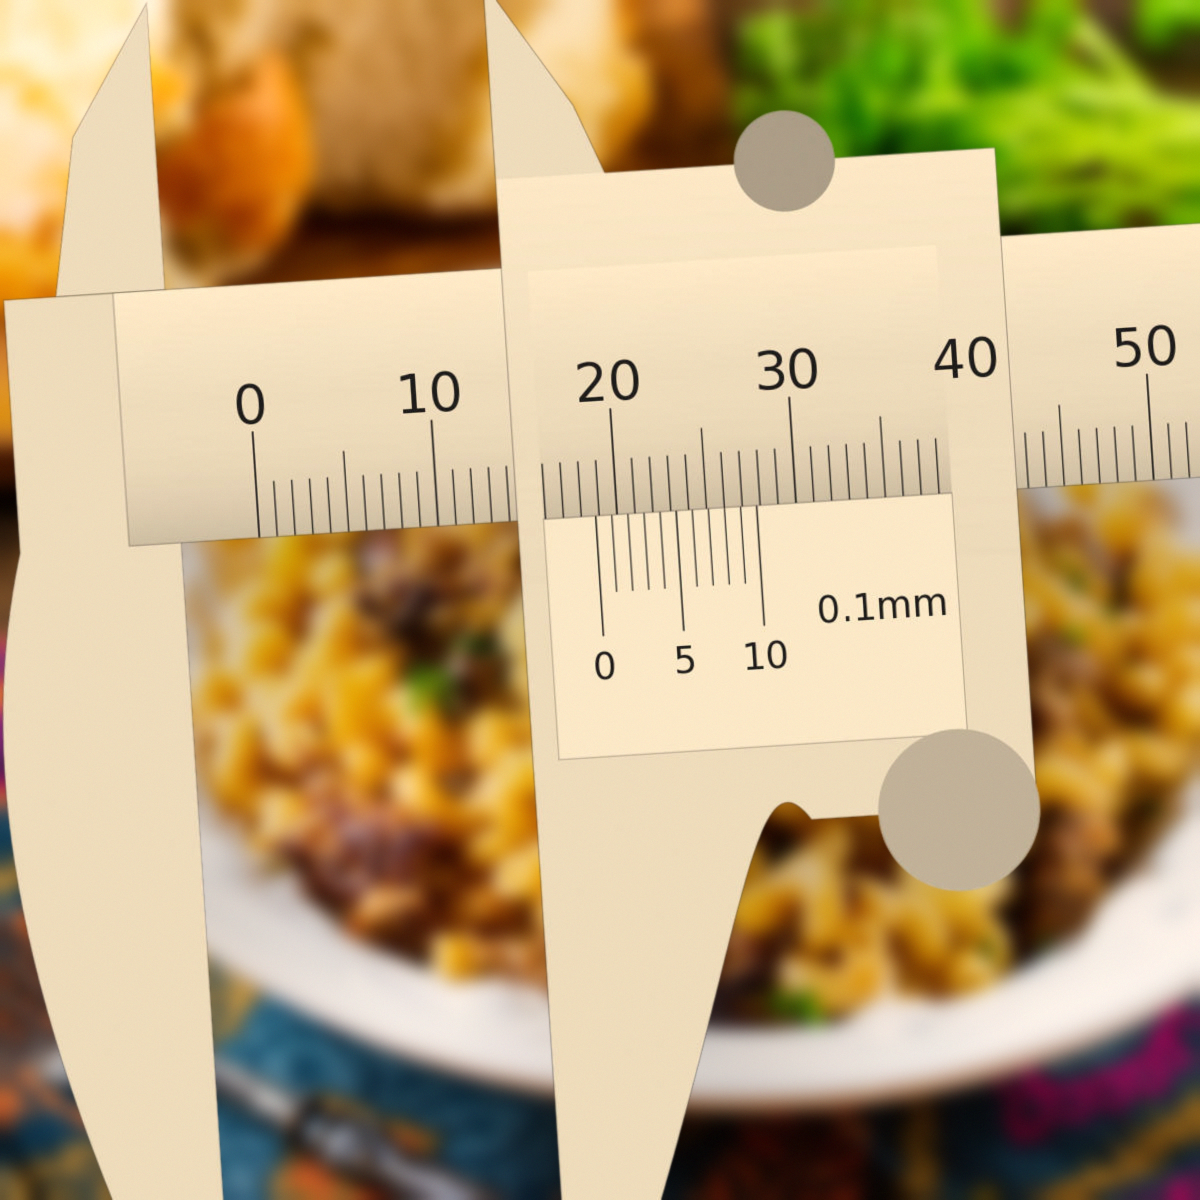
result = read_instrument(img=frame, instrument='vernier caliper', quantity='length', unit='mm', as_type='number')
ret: 18.8 mm
